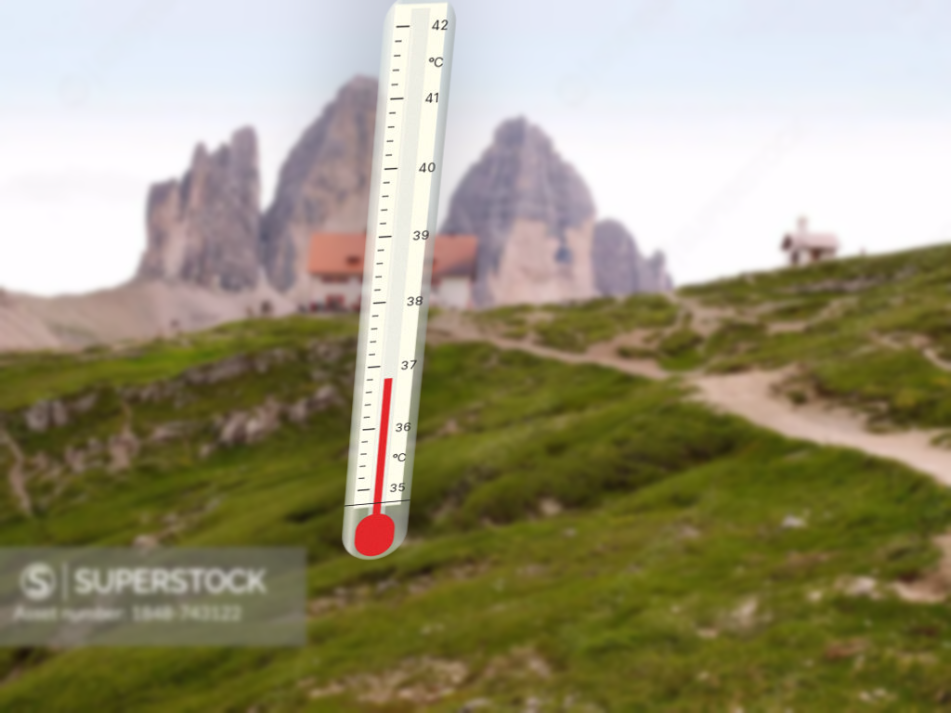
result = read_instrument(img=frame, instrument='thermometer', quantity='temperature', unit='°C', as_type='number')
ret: 36.8 °C
